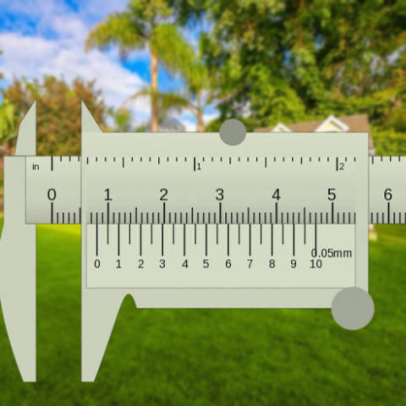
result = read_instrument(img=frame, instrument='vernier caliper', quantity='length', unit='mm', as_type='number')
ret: 8.0 mm
